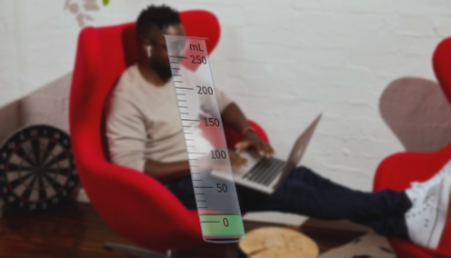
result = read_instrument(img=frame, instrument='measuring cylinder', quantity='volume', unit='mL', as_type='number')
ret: 10 mL
